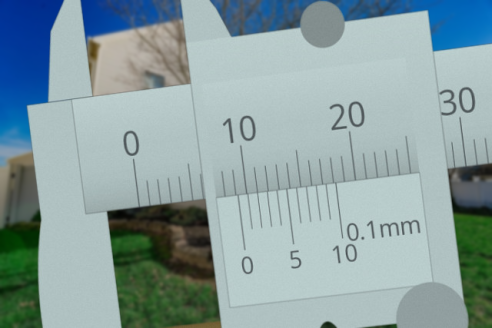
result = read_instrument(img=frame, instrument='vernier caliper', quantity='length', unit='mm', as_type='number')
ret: 9.2 mm
